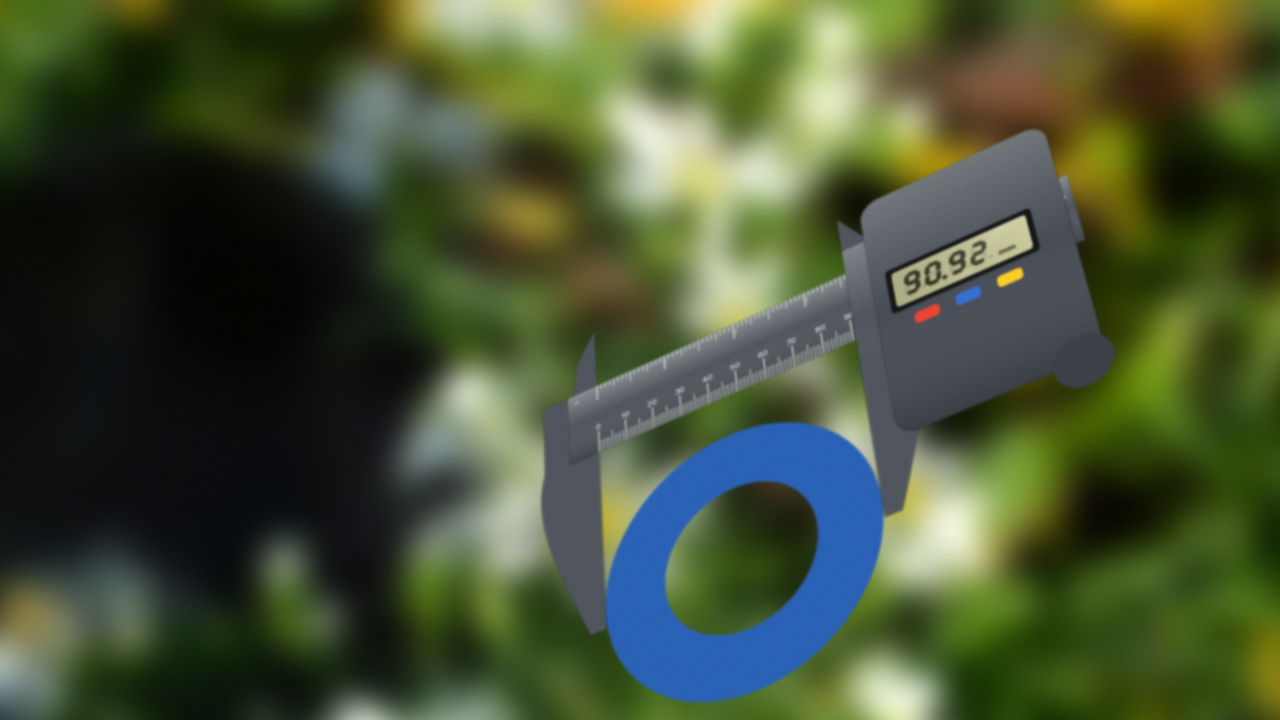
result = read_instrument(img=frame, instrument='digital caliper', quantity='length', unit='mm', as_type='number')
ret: 90.92 mm
